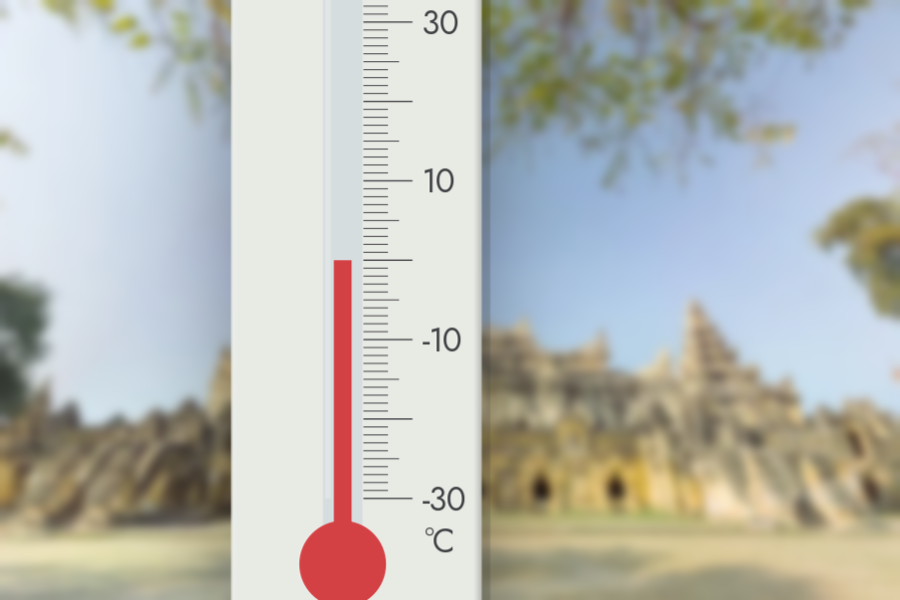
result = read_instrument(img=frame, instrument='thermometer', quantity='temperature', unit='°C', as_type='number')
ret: 0 °C
